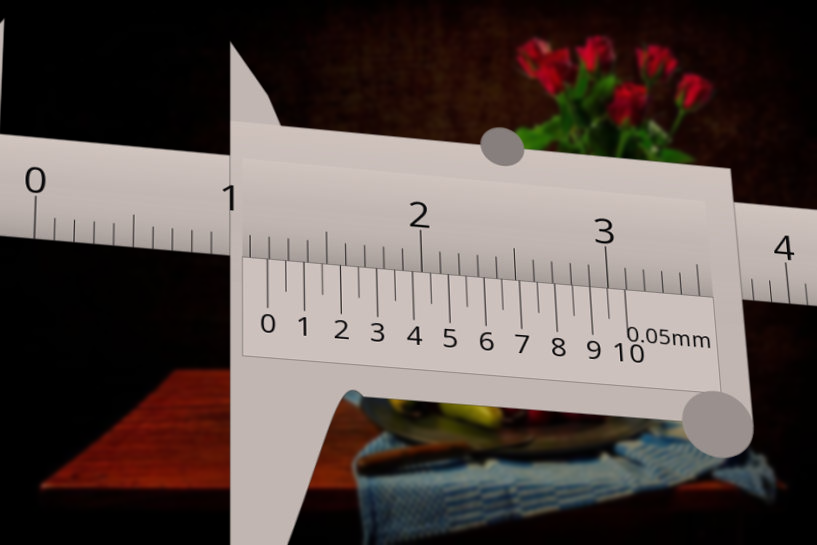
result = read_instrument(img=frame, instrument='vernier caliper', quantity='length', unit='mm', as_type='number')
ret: 11.9 mm
